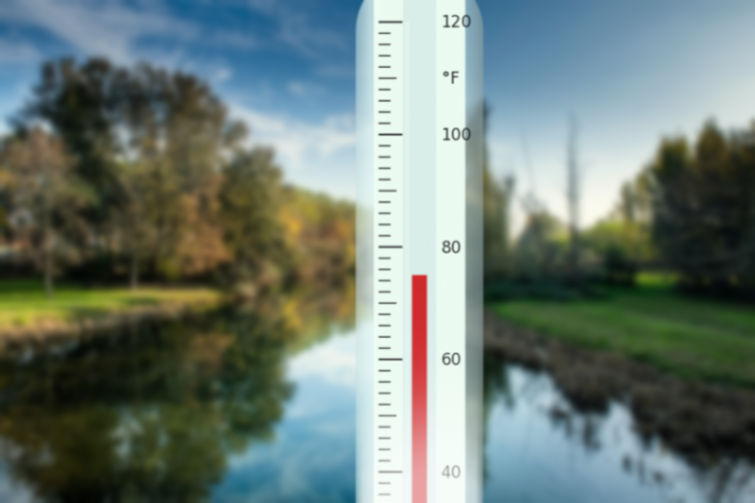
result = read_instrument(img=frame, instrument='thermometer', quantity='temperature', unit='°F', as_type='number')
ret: 75 °F
